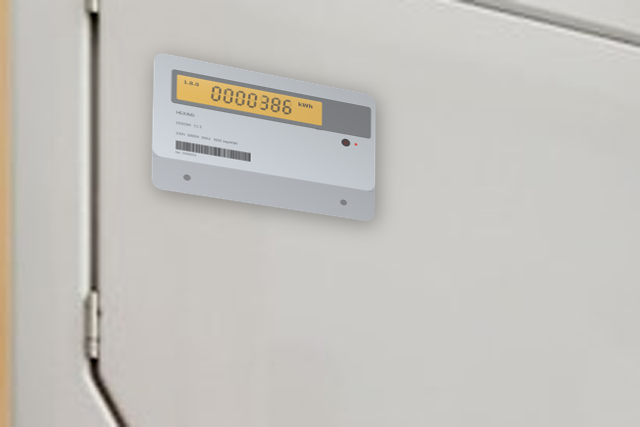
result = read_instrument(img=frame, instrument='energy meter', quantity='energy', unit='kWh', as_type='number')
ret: 386 kWh
